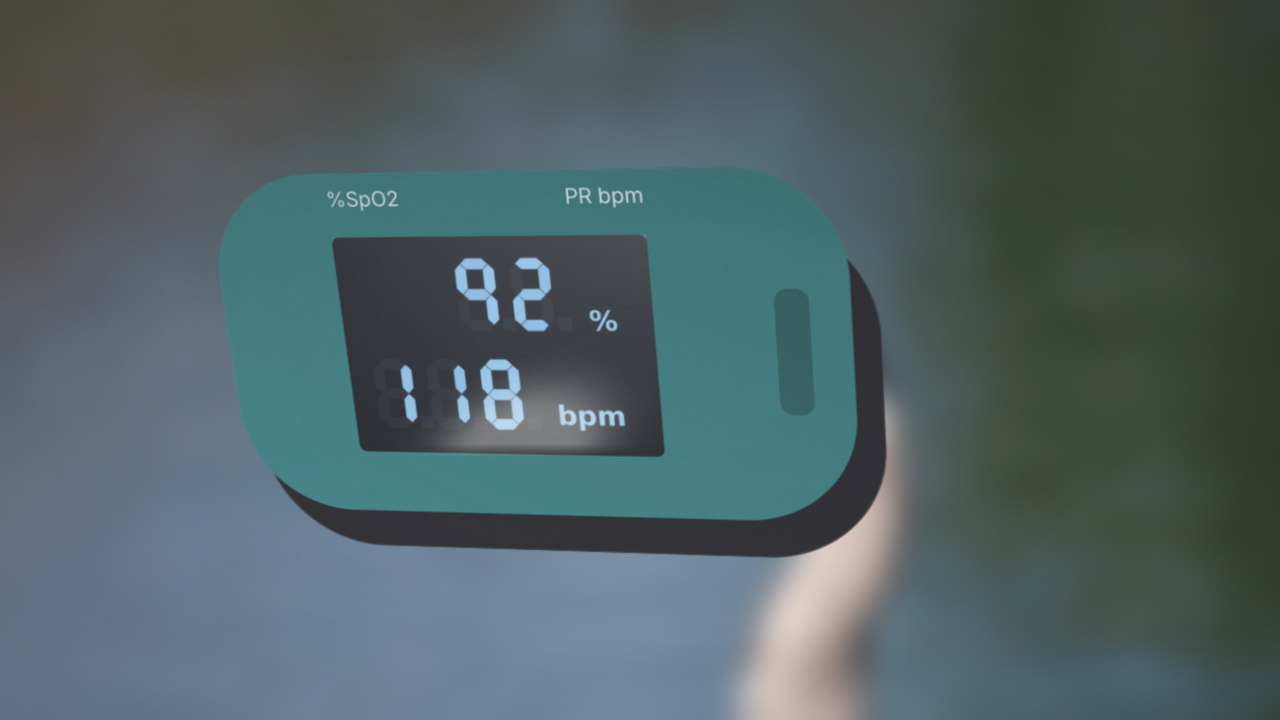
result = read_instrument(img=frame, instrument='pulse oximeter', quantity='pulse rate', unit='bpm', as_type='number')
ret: 118 bpm
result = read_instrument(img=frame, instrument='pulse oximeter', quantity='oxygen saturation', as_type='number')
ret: 92 %
